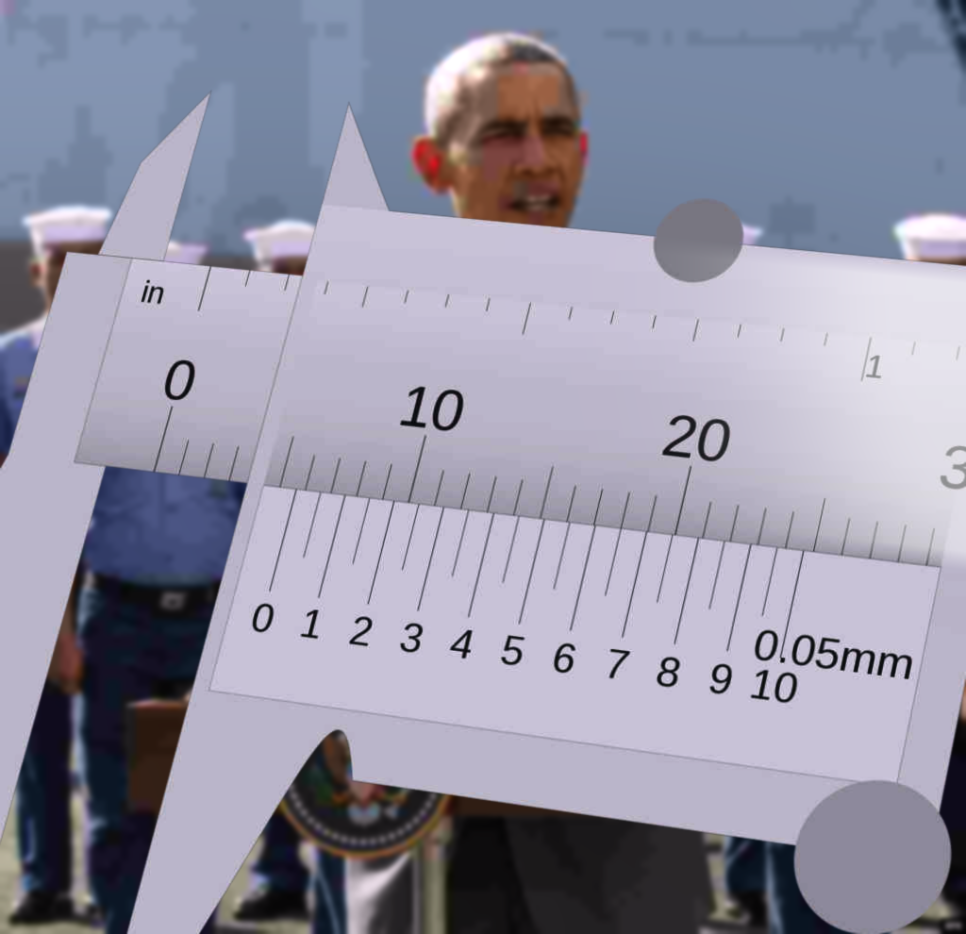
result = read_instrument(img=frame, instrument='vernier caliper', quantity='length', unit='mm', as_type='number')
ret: 5.65 mm
